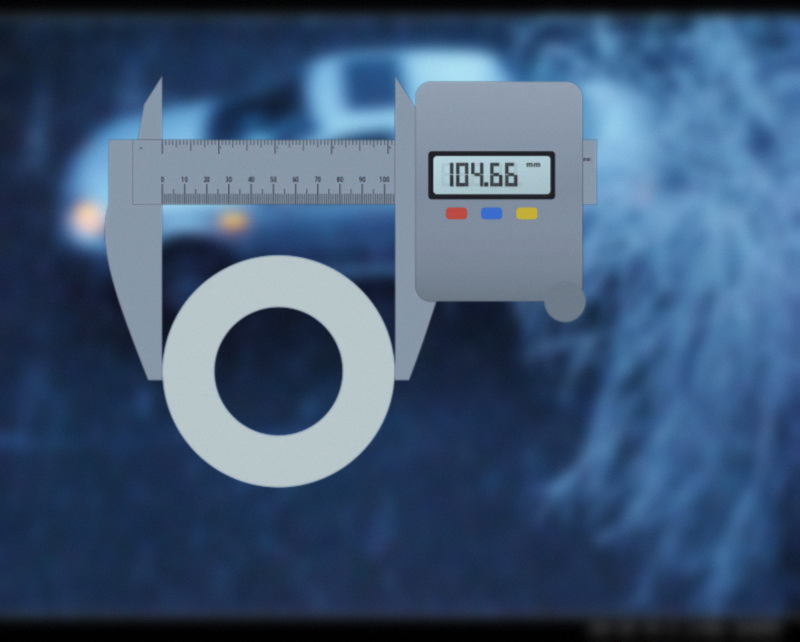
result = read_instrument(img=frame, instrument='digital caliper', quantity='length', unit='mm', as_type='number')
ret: 104.66 mm
